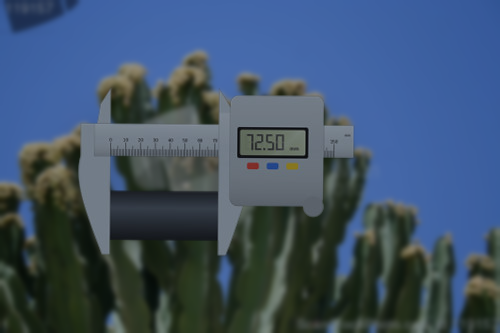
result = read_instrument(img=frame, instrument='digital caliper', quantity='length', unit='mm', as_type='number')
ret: 72.50 mm
